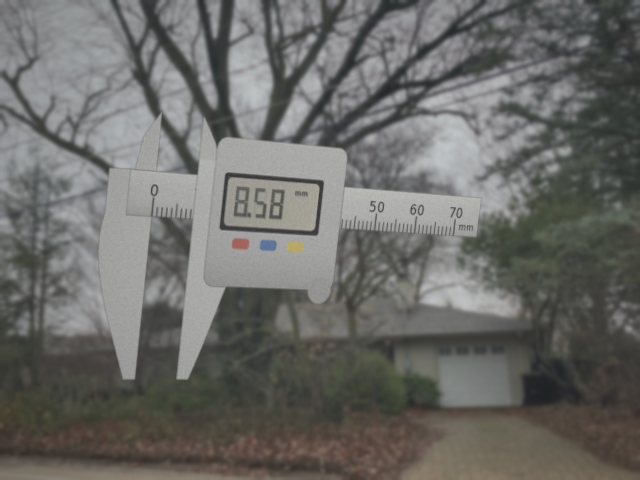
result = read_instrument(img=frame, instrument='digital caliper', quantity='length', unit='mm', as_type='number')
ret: 8.58 mm
